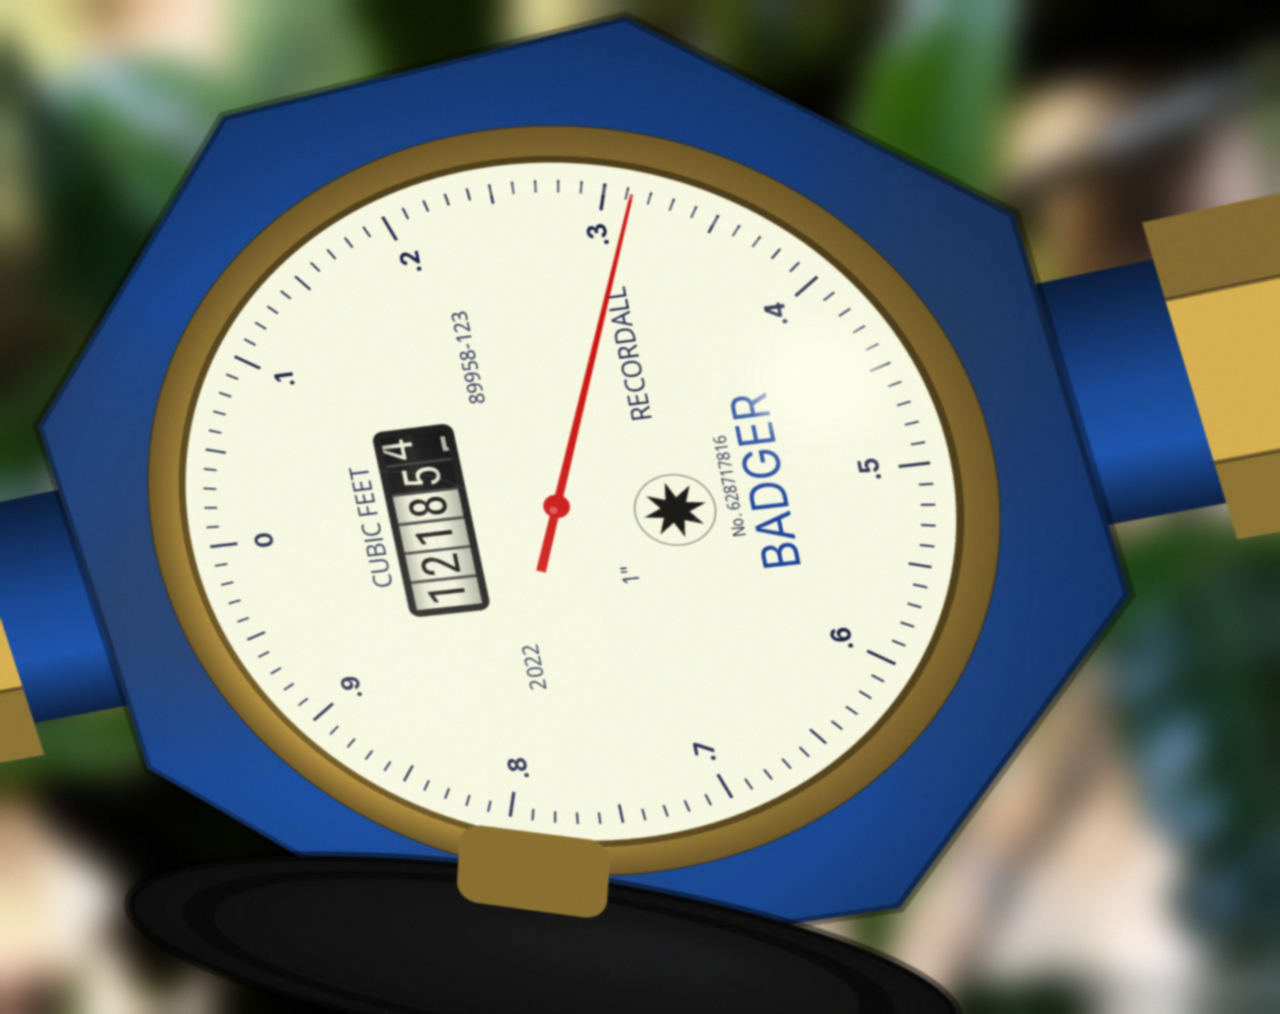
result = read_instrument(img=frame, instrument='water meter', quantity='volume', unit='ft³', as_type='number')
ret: 121854.31 ft³
